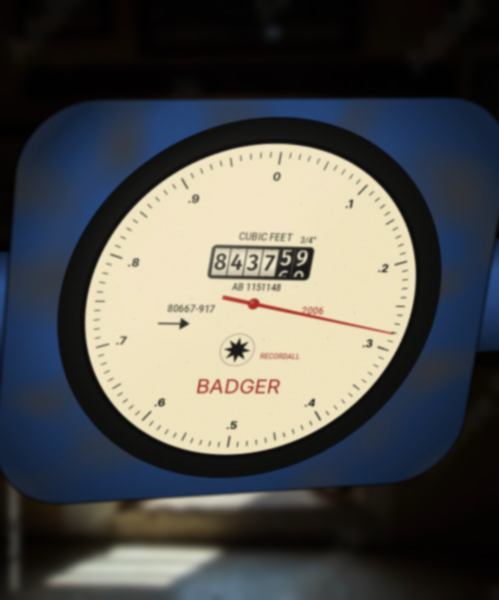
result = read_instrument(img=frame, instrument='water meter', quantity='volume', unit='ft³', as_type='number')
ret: 843759.28 ft³
